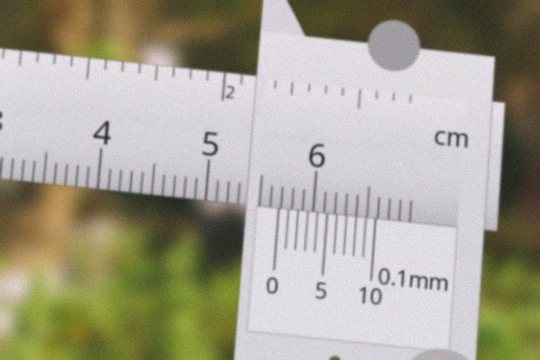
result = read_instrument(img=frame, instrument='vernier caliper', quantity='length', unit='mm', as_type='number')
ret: 56.8 mm
